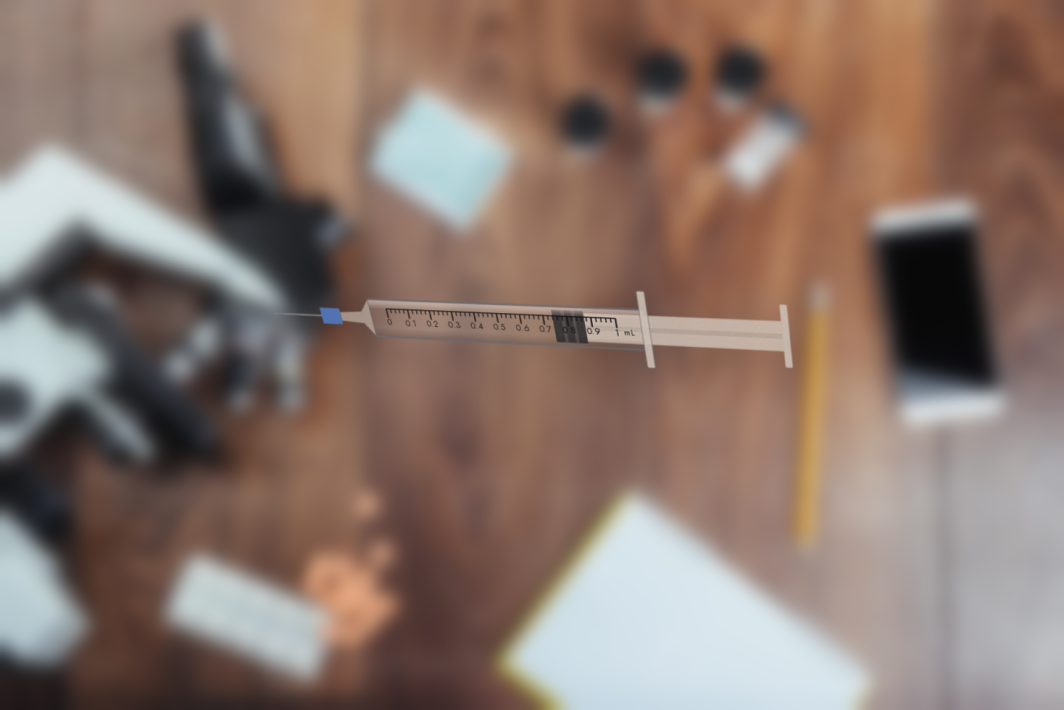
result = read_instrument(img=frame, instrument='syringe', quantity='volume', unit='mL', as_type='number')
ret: 0.74 mL
